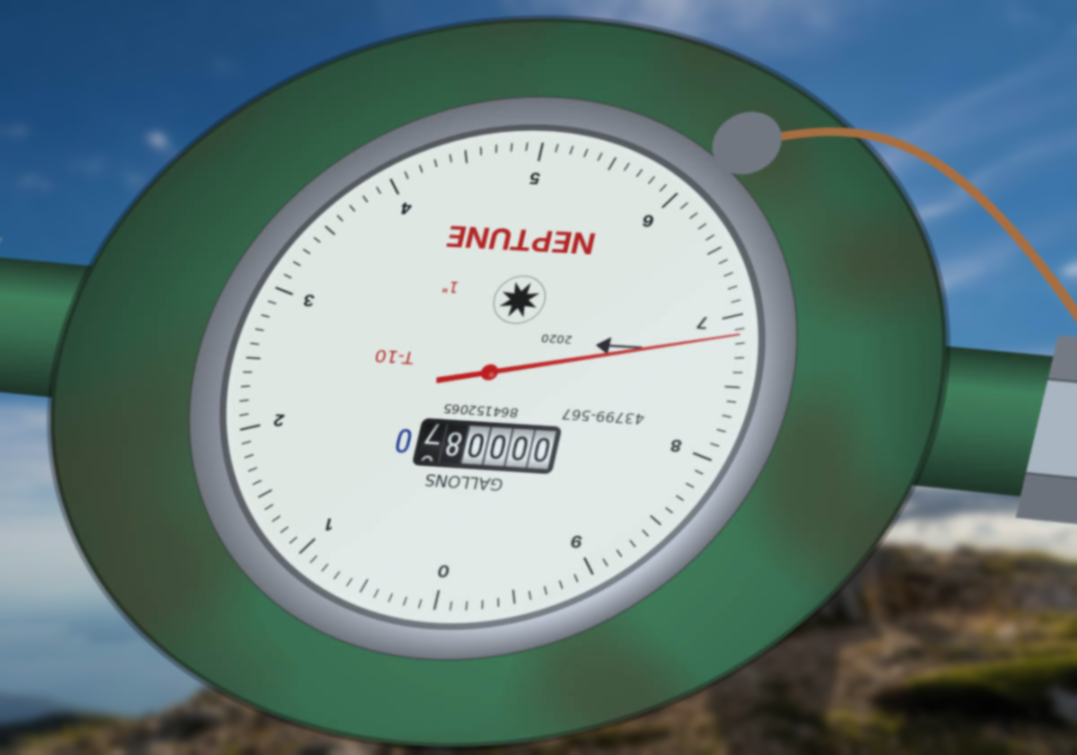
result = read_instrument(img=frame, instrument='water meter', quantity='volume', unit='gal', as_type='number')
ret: 867.1 gal
